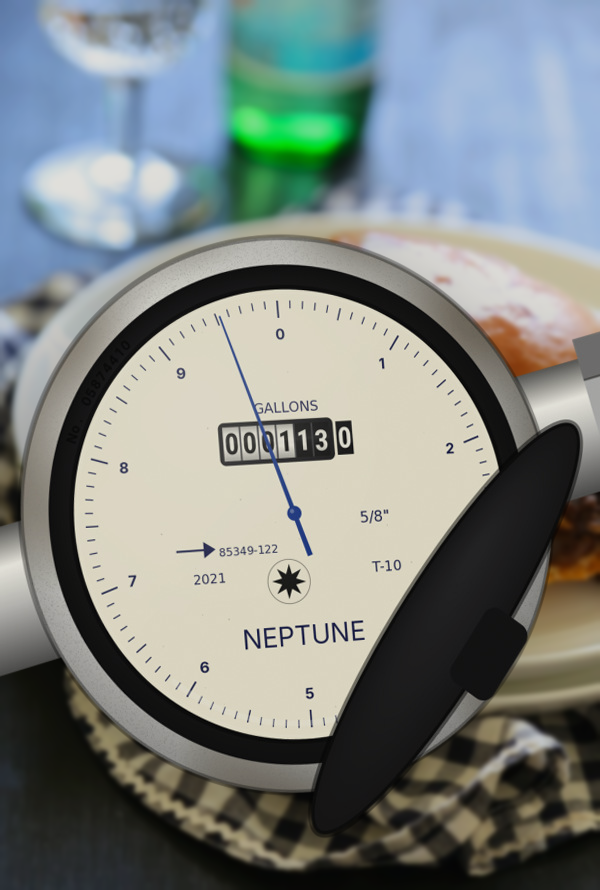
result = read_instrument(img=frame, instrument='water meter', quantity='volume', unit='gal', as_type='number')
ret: 1129.5 gal
